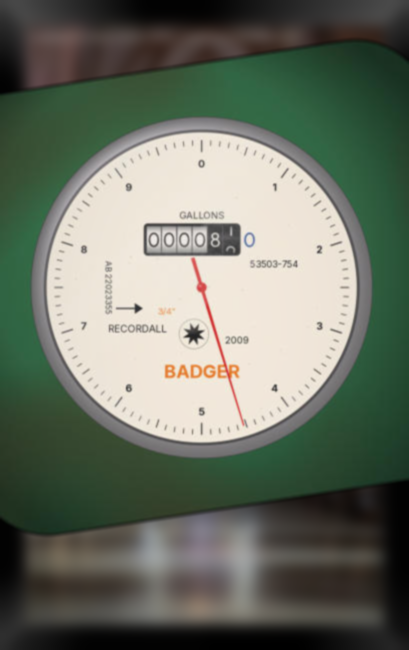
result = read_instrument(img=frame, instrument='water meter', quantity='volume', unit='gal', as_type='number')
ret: 814.5 gal
